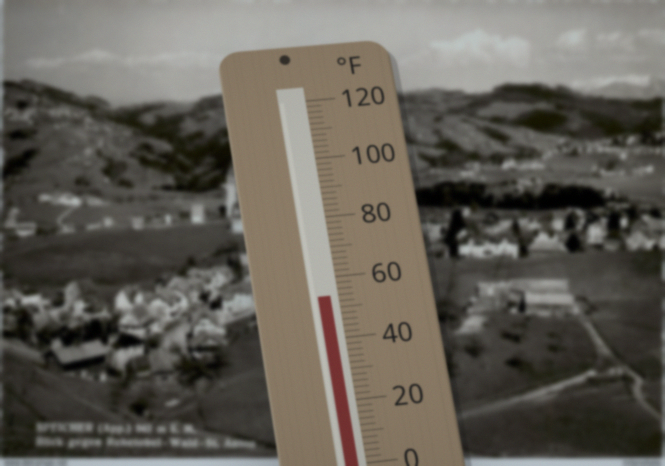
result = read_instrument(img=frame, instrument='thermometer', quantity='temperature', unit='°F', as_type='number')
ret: 54 °F
